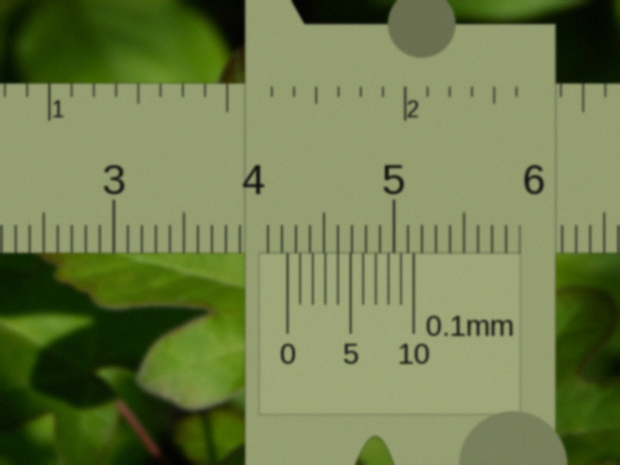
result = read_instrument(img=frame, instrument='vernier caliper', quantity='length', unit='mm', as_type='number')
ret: 42.4 mm
